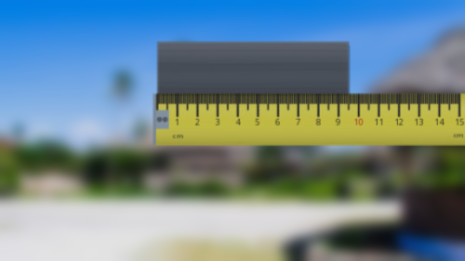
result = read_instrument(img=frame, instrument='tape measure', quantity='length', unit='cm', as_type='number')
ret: 9.5 cm
